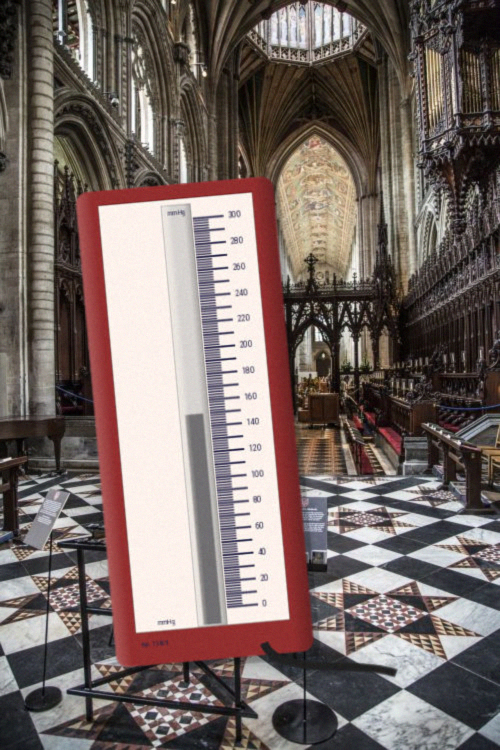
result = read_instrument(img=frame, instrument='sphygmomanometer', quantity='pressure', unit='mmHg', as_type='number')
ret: 150 mmHg
